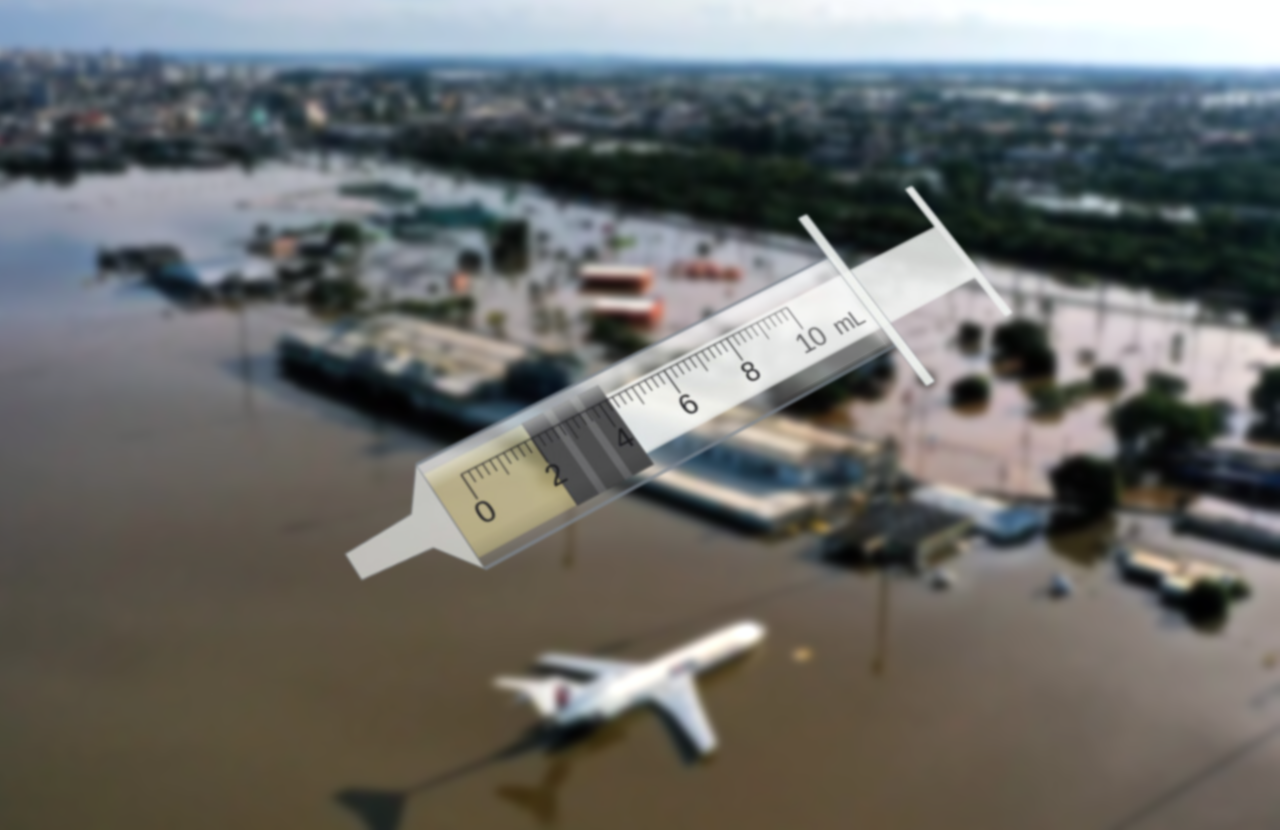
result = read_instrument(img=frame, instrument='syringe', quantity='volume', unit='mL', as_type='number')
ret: 2 mL
